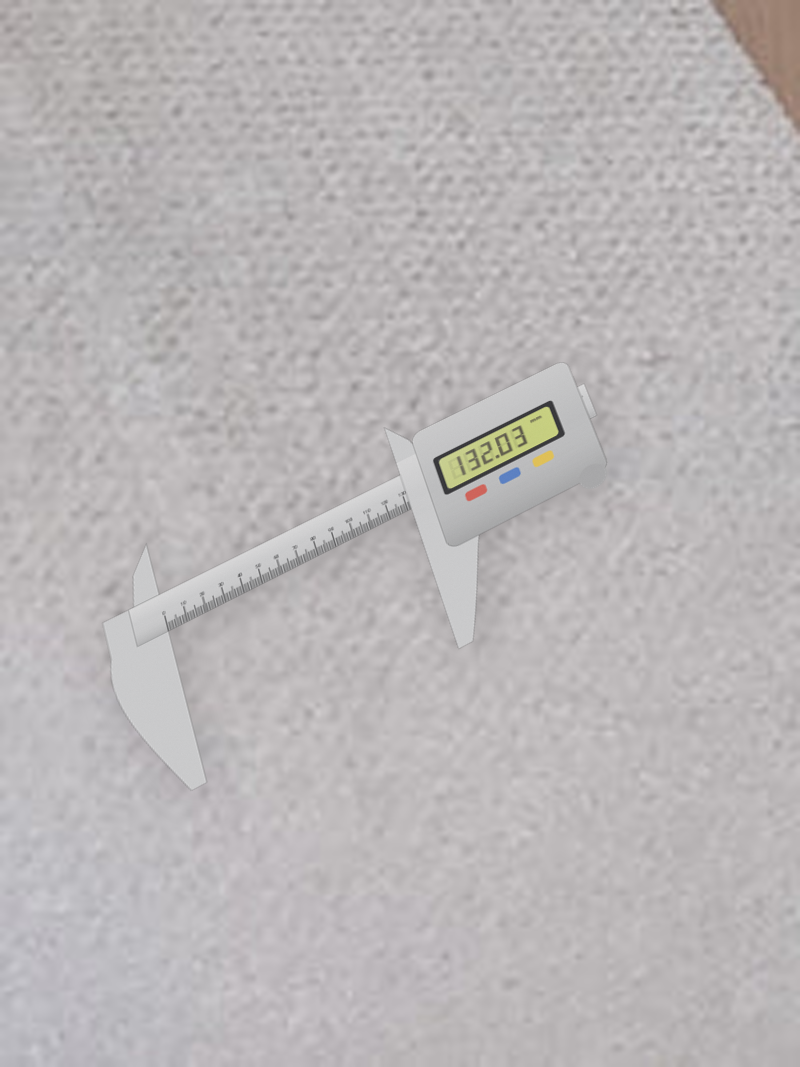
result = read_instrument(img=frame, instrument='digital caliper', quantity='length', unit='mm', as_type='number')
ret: 132.03 mm
